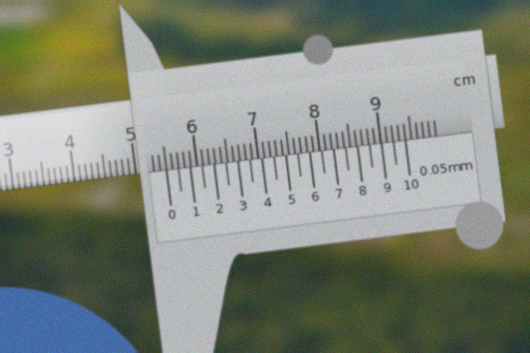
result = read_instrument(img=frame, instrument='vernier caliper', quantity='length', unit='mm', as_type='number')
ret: 55.0 mm
